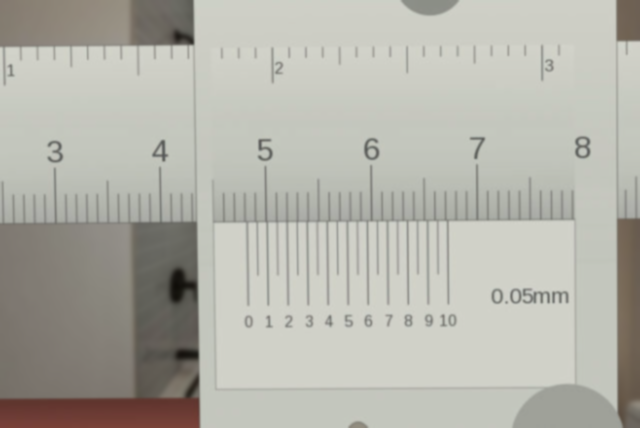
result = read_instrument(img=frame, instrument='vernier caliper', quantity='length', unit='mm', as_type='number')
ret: 48.2 mm
